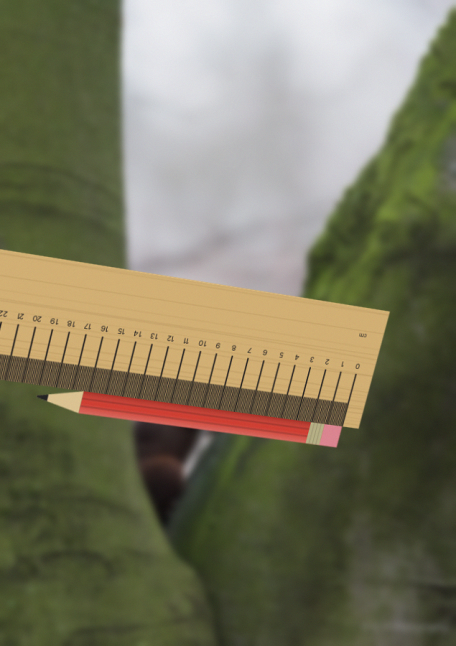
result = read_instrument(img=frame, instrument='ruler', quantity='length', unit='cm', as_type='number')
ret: 19 cm
